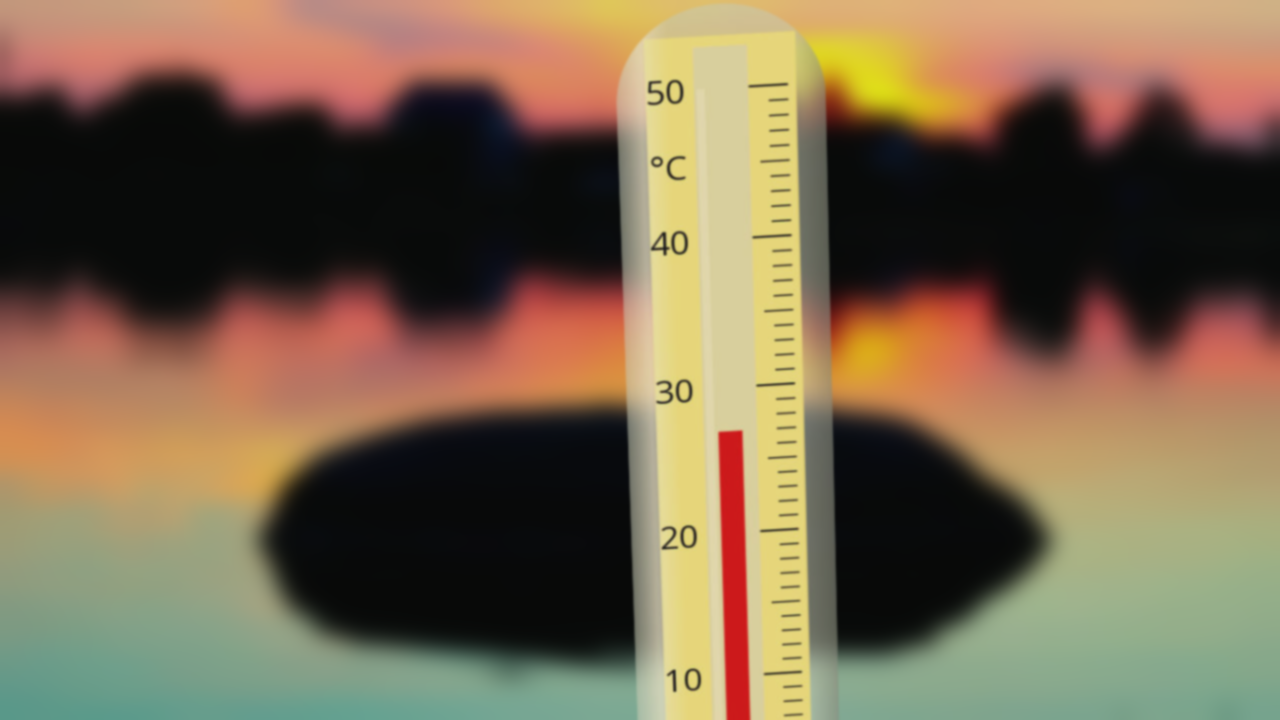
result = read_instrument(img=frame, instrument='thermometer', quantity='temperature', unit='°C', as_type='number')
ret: 27 °C
